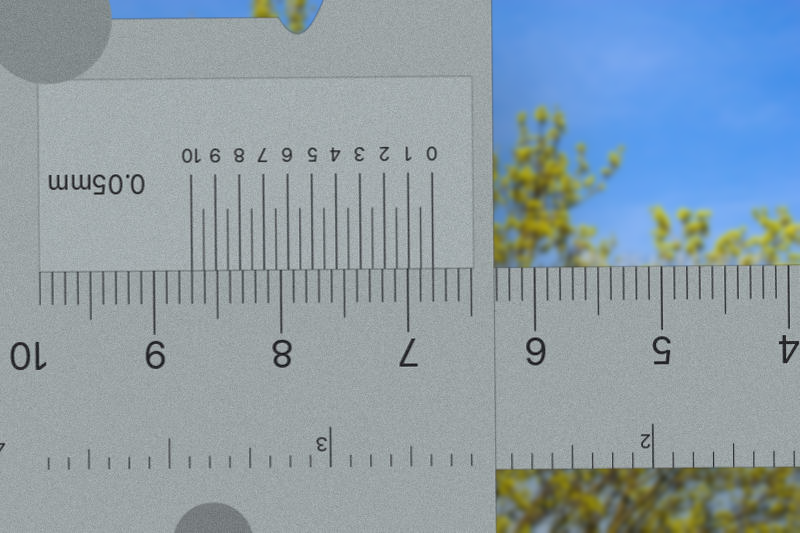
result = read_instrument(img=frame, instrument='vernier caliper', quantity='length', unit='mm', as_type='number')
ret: 68.0 mm
